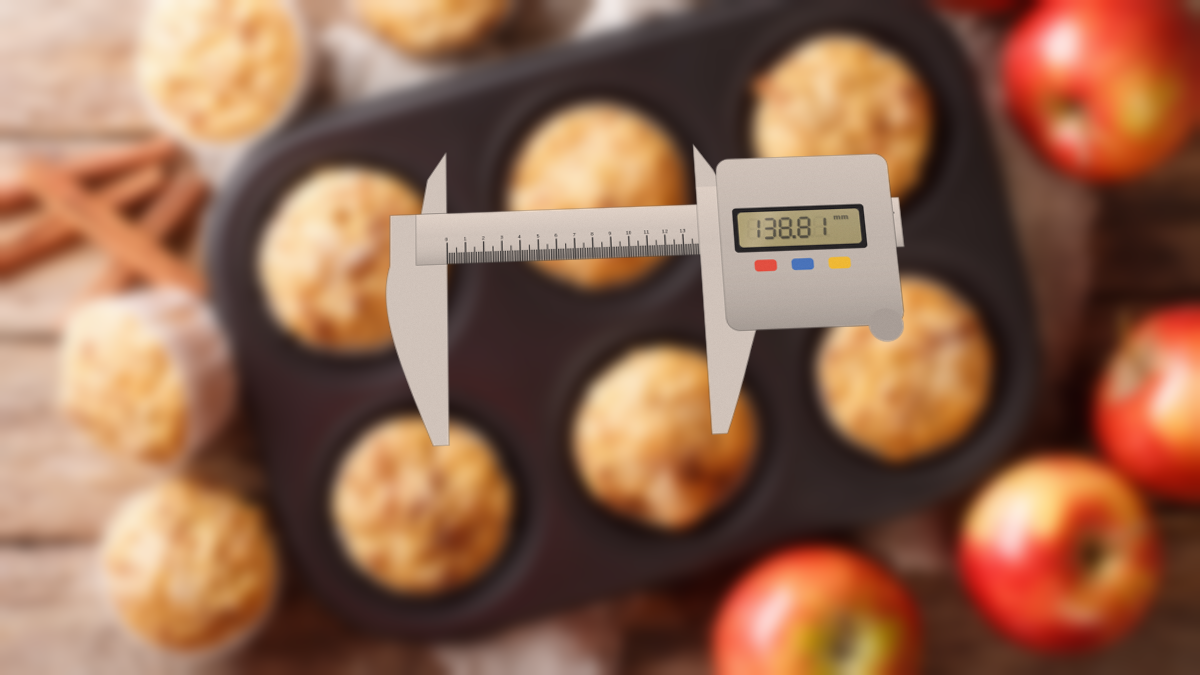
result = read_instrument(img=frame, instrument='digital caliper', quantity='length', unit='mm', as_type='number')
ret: 138.81 mm
